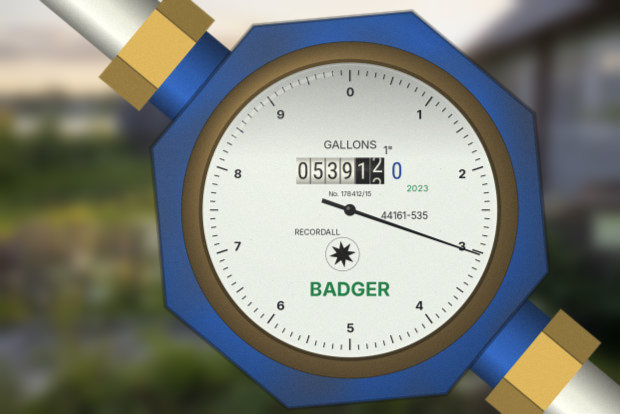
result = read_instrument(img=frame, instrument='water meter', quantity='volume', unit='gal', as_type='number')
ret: 539123.0 gal
